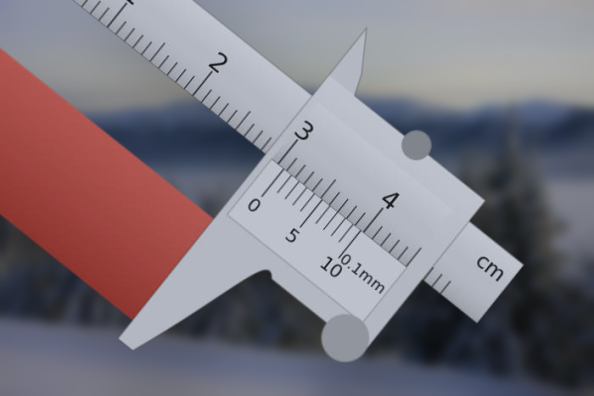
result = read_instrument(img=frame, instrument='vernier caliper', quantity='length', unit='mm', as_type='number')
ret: 30.7 mm
